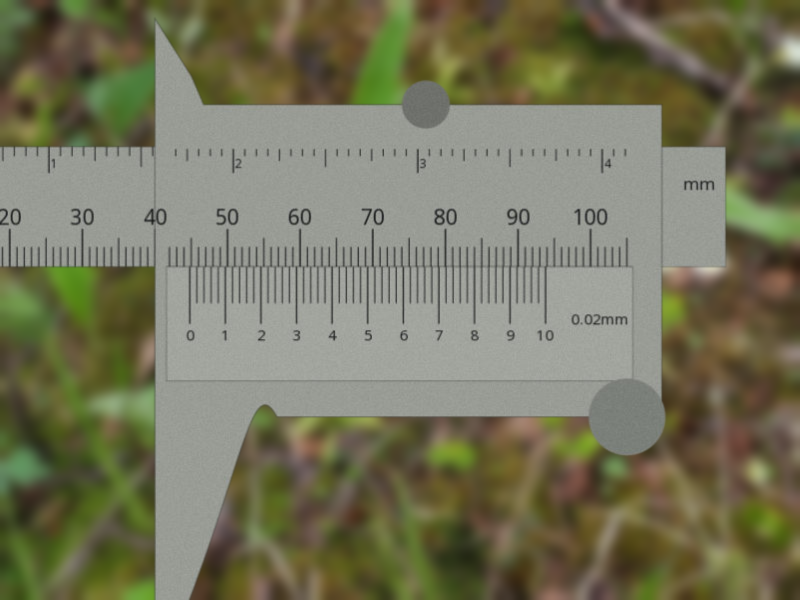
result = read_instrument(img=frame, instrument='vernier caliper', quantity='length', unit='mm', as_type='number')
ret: 44.8 mm
